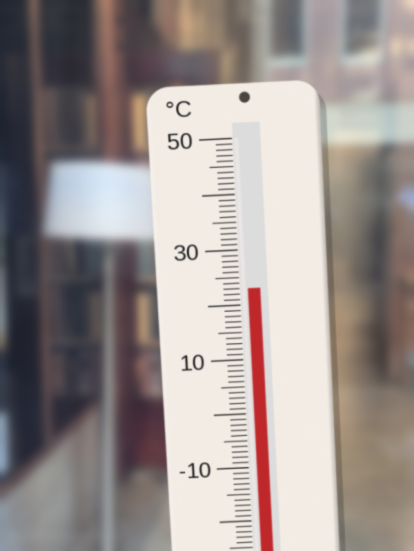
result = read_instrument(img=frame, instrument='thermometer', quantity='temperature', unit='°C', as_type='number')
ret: 23 °C
